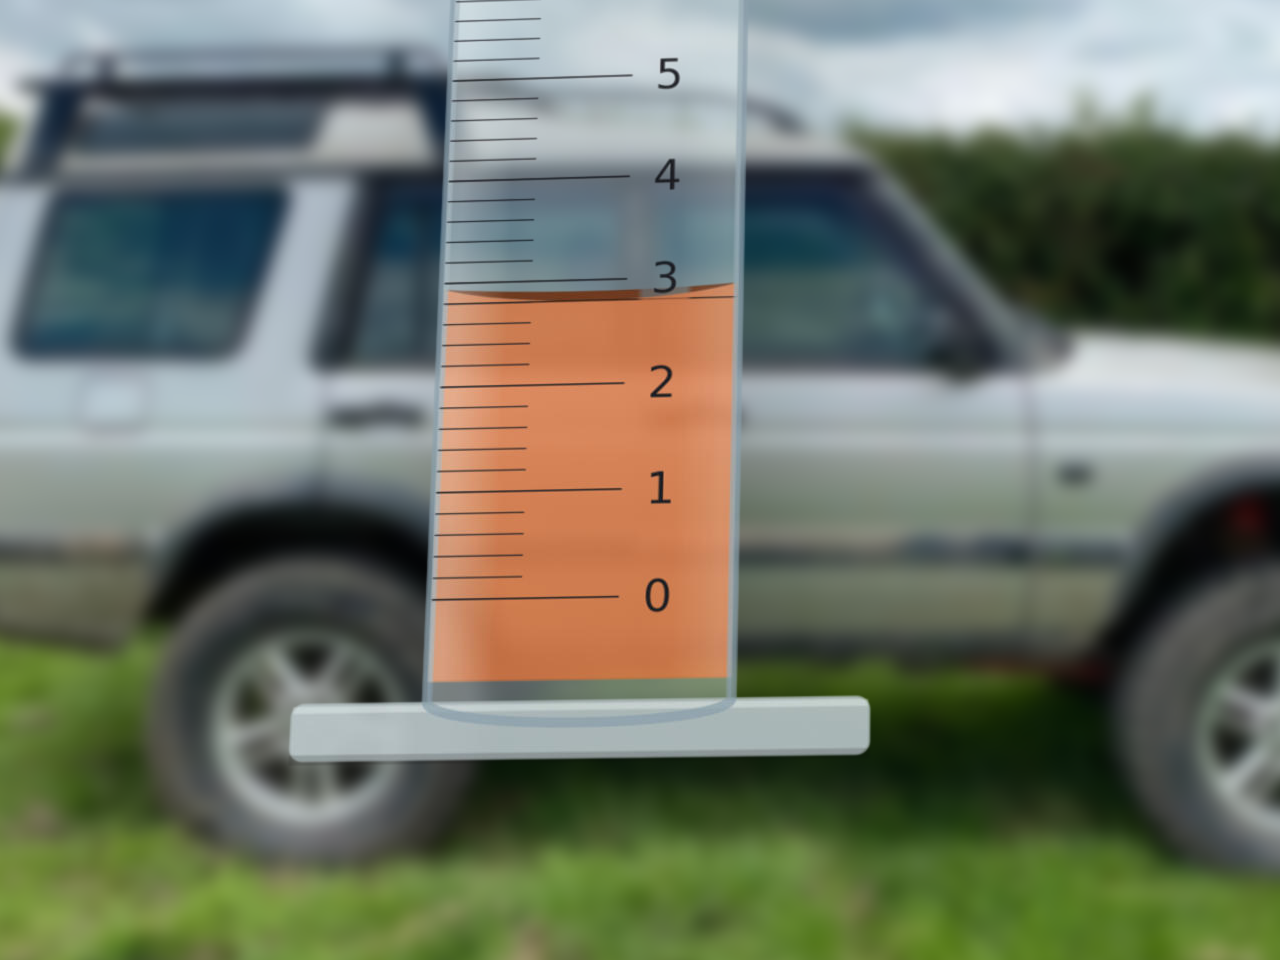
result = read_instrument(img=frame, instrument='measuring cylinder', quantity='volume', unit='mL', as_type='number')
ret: 2.8 mL
